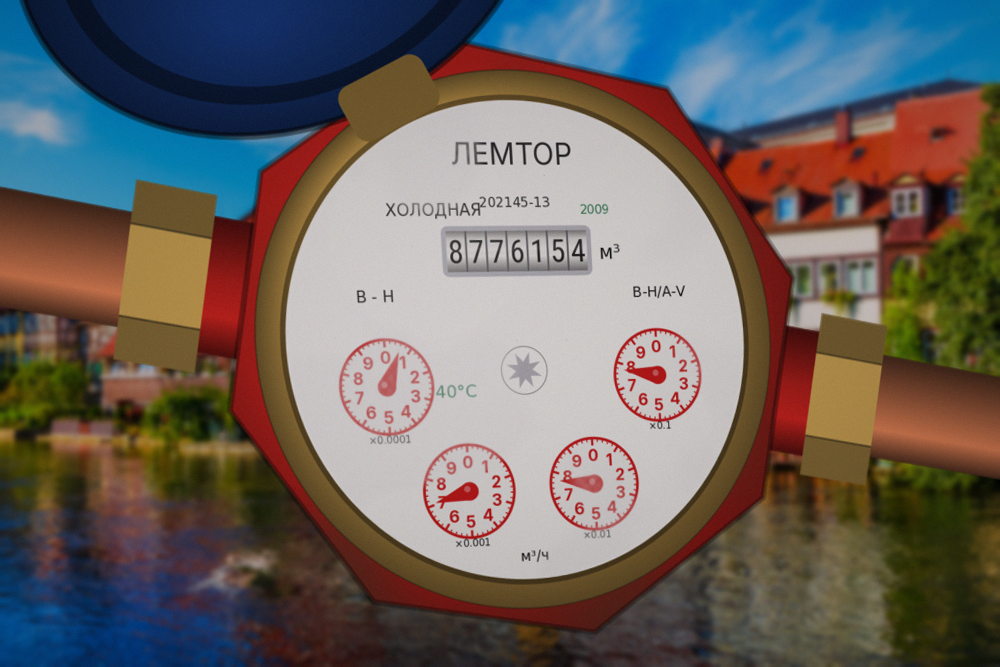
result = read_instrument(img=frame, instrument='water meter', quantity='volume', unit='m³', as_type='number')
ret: 8776154.7770 m³
